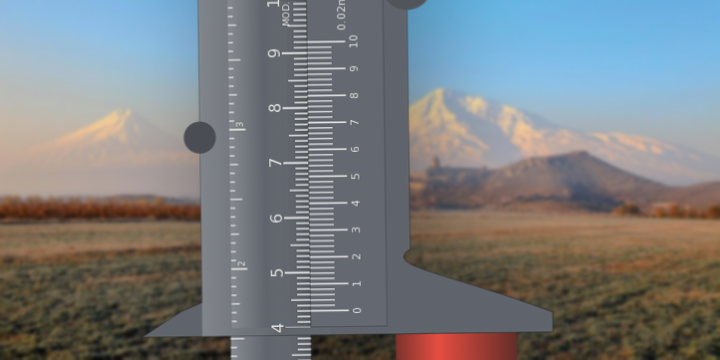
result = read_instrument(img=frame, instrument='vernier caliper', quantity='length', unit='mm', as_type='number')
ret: 43.0 mm
